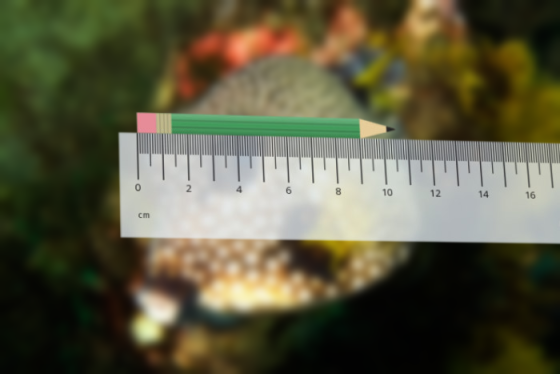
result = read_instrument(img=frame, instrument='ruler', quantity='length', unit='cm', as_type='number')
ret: 10.5 cm
